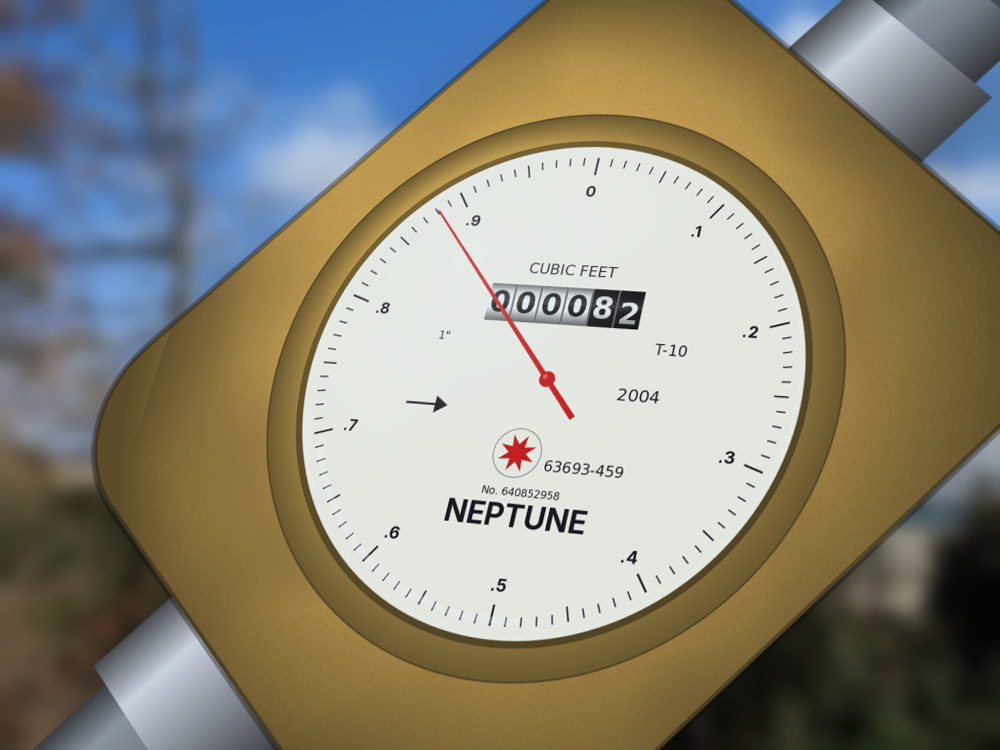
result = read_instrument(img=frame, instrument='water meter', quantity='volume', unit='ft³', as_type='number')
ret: 81.88 ft³
